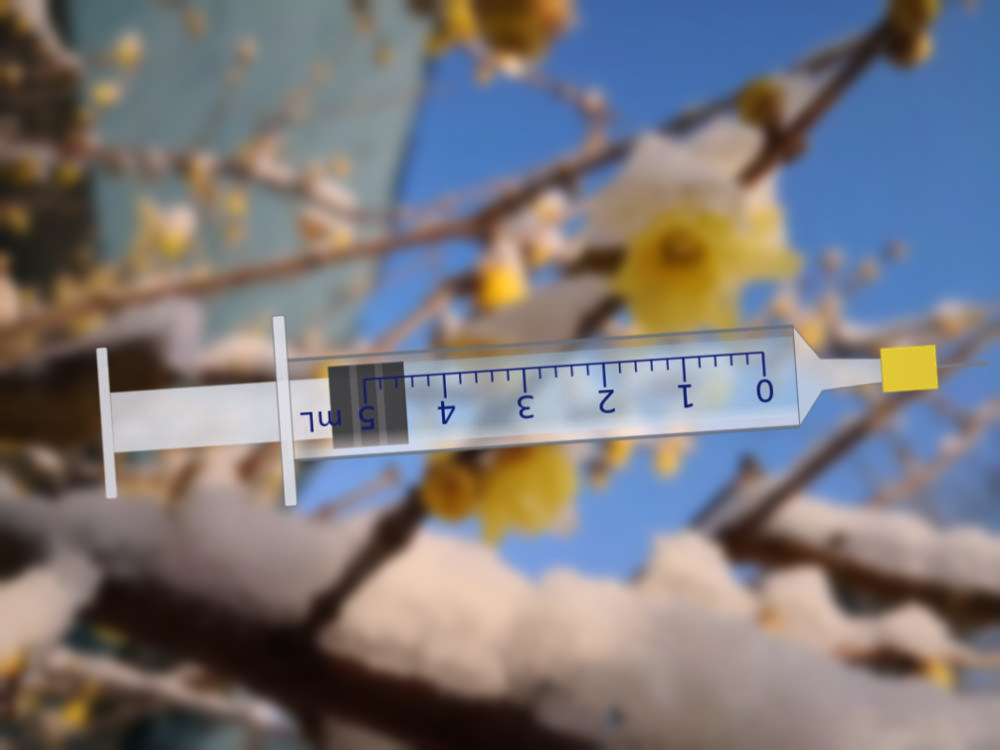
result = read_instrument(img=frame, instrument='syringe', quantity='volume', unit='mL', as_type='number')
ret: 4.5 mL
